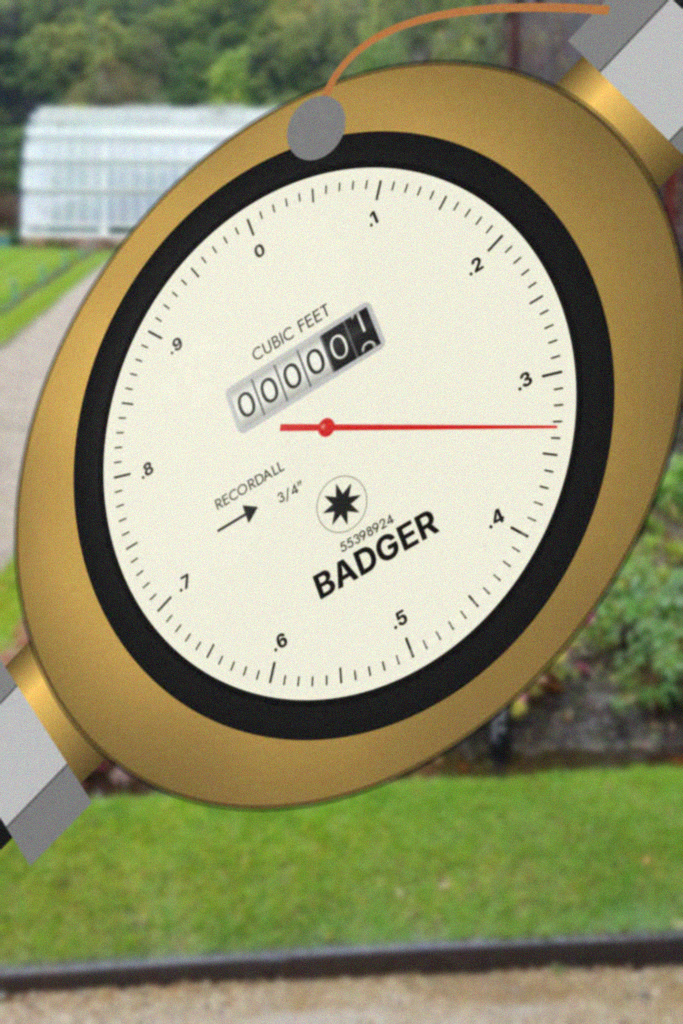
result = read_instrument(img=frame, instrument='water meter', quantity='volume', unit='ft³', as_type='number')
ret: 1.33 ft³
